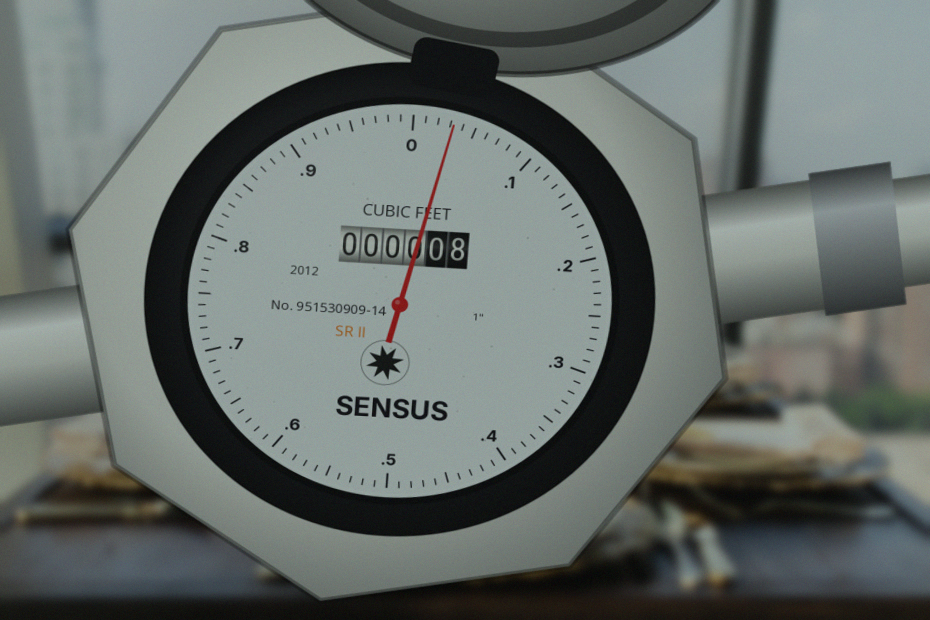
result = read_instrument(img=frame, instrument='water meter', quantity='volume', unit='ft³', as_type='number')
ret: 8.03 ft³
